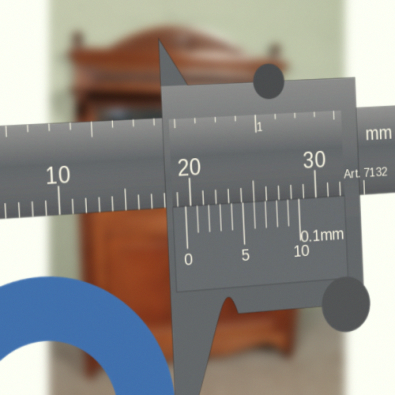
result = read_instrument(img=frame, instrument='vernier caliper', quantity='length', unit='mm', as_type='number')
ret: 19.6 mm
